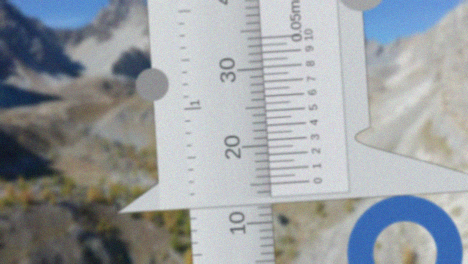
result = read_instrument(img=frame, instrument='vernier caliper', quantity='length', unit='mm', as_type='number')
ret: 15.0 mm
